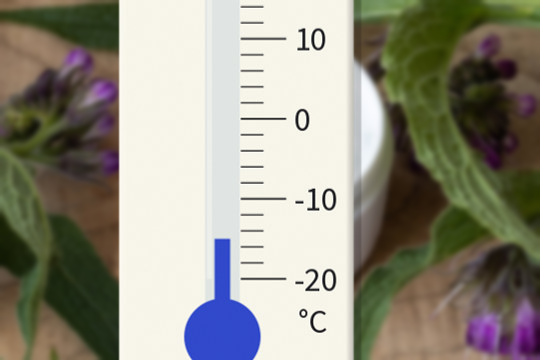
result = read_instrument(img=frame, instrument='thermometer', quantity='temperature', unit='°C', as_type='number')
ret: -15 °C
